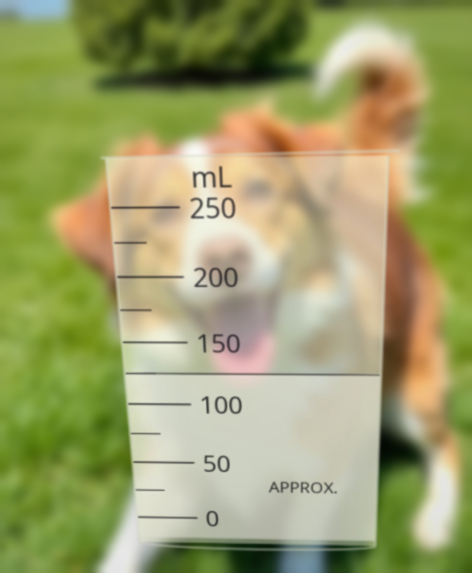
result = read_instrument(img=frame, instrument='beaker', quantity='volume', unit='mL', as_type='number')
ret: 125 mL
